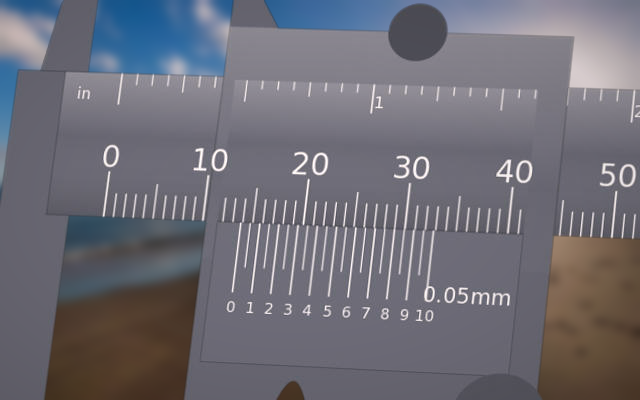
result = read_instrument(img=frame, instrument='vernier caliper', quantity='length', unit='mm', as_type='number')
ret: 13.8 mm
